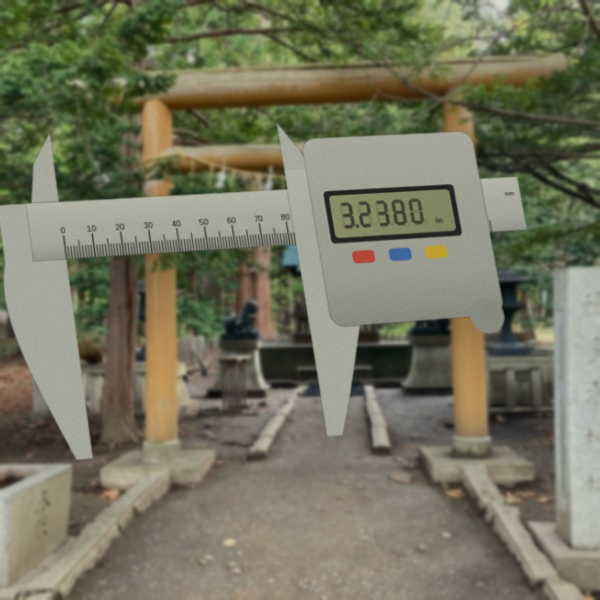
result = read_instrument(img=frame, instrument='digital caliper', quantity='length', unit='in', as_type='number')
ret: 3.2380 in
